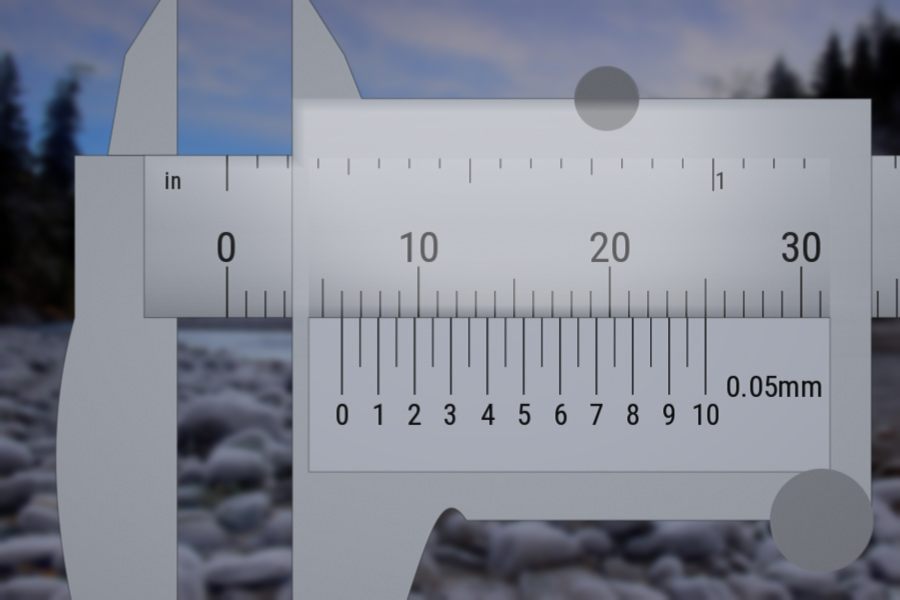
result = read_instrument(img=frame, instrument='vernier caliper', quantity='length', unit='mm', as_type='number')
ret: 6.0 mm
